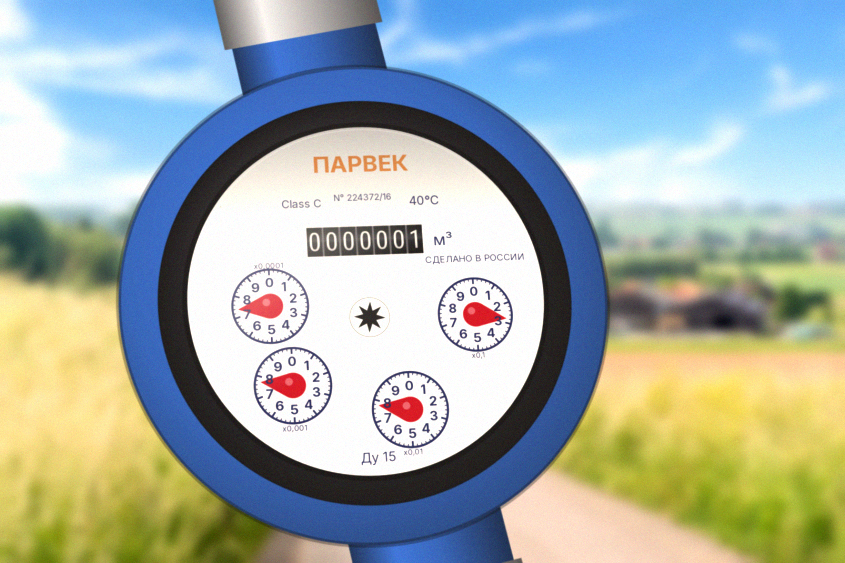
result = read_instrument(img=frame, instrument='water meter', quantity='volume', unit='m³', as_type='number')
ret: 1.2777 m³
